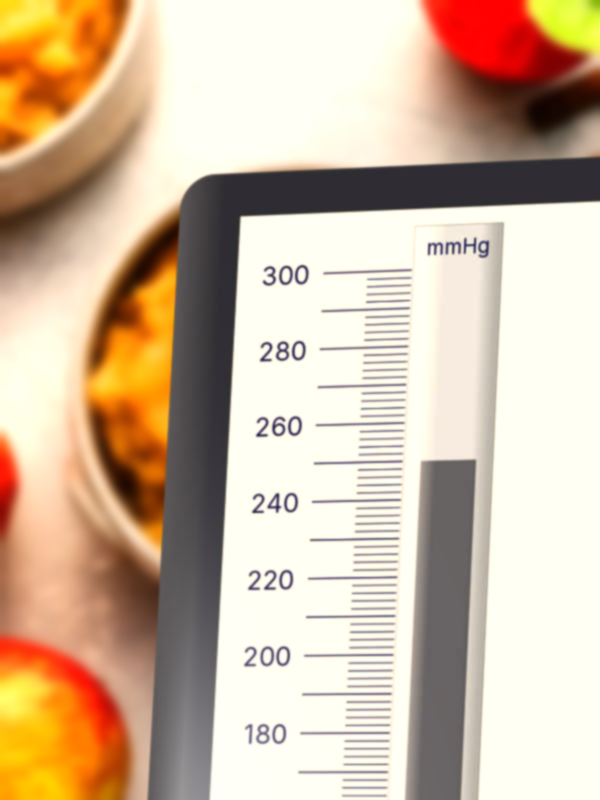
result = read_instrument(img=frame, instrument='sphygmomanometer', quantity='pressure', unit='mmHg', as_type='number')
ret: 250 mmHg
